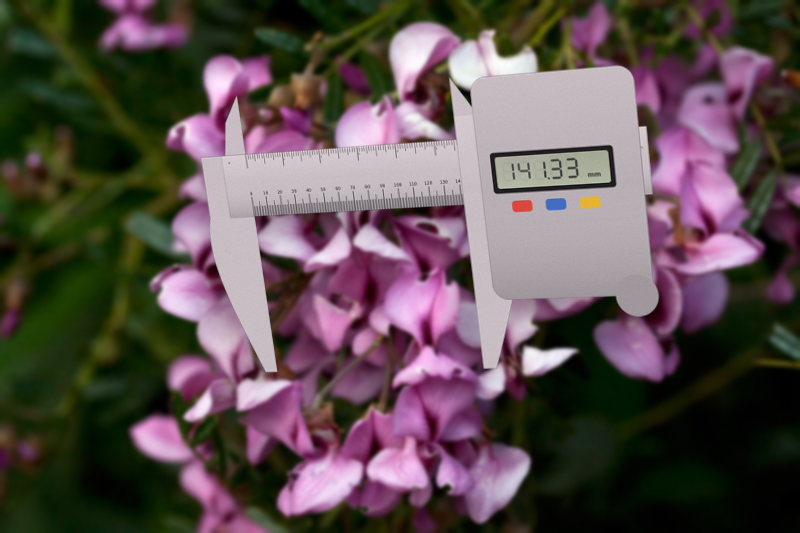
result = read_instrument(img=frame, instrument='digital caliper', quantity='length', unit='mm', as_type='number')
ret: 141.33 mm
